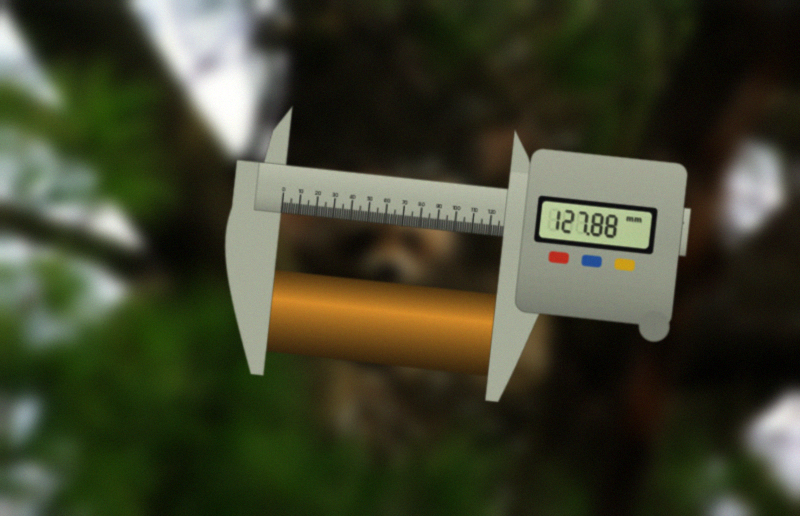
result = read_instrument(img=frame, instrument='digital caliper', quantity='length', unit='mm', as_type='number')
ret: 127.88 mm
